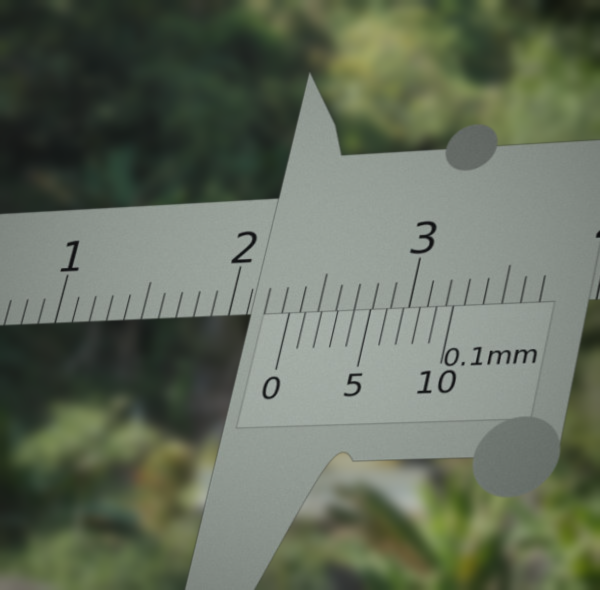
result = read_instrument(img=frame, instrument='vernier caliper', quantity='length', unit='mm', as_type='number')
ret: 23.4 mm
